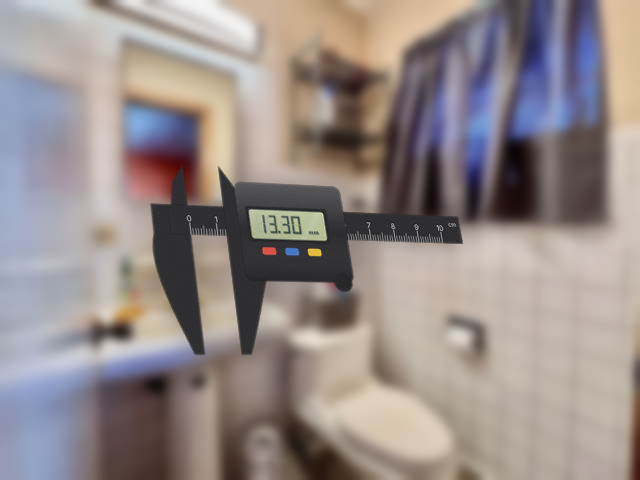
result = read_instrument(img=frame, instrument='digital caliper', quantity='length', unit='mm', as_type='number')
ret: 13.30 mm
